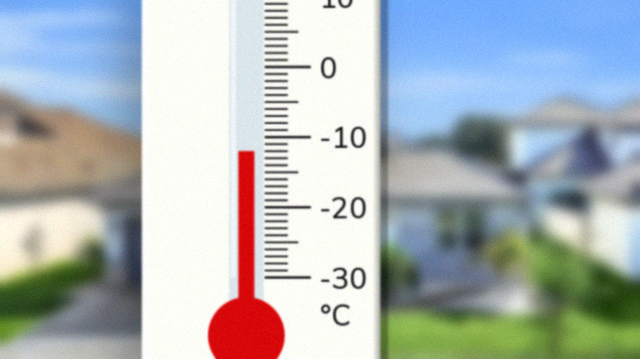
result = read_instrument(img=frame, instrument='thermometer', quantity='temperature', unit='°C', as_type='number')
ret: -12 °C
